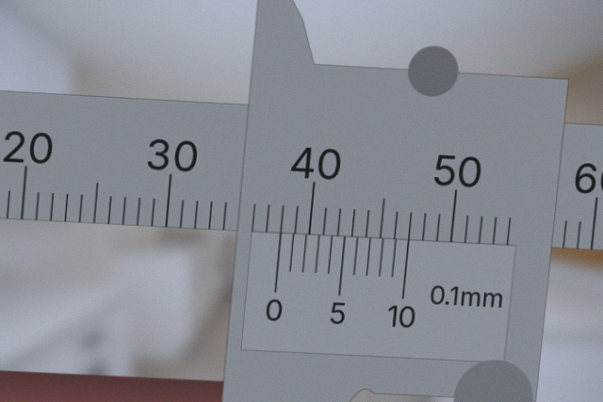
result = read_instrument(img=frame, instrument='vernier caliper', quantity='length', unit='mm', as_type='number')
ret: 38.0 mm
